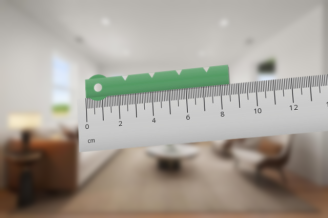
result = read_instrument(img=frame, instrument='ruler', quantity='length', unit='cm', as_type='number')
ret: 8.5 cm
